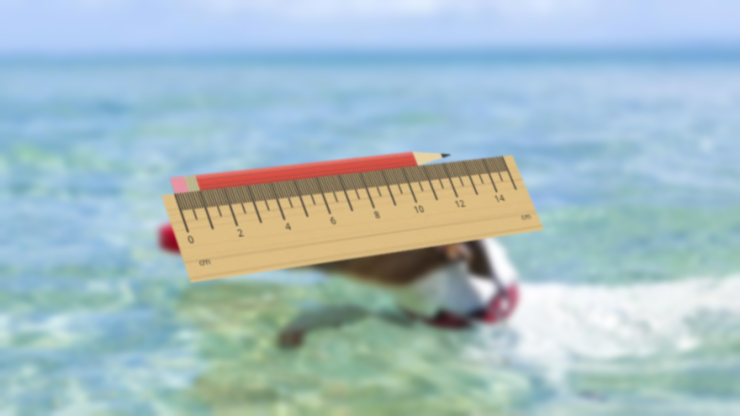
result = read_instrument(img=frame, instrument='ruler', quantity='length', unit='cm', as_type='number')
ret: 12.5 cm
